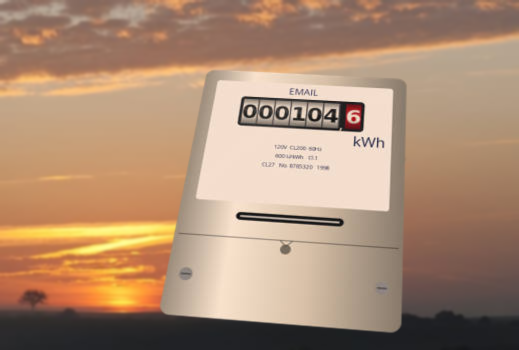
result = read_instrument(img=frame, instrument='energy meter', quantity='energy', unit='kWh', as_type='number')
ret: 104.6 kWh
